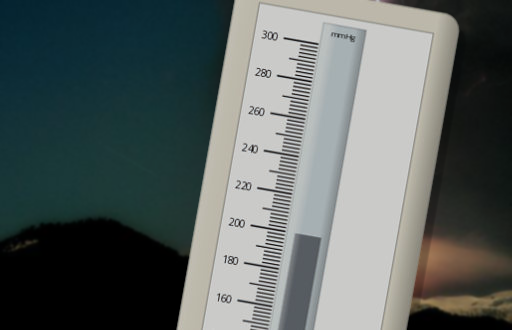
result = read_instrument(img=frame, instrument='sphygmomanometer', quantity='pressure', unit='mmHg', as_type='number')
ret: 200 mmHg
